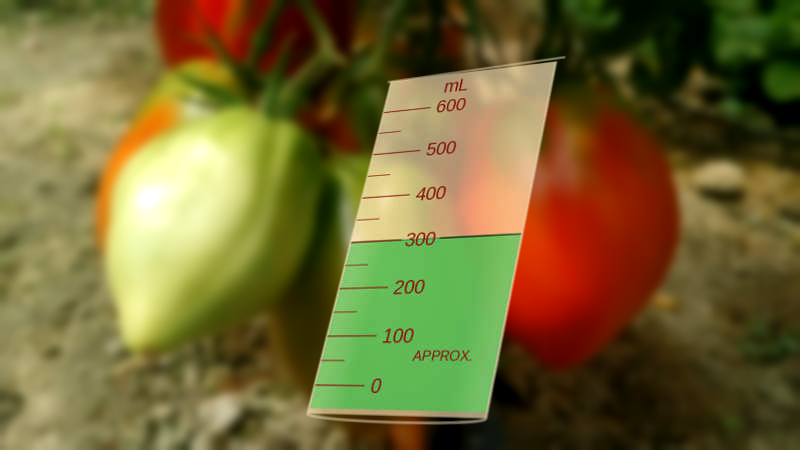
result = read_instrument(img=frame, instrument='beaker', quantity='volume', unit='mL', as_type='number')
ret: 300 mL
